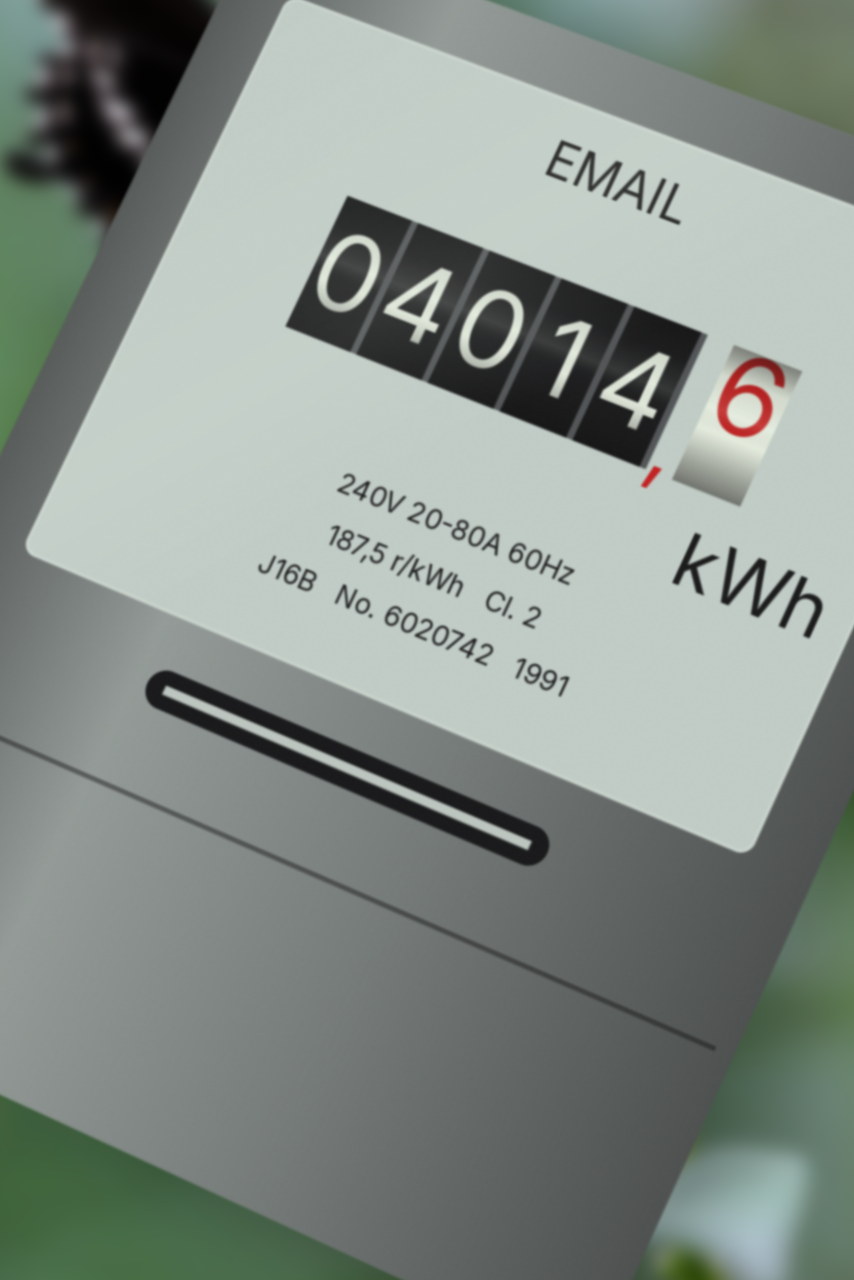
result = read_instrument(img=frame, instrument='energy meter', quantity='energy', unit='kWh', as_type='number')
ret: 4014.6 kWh
